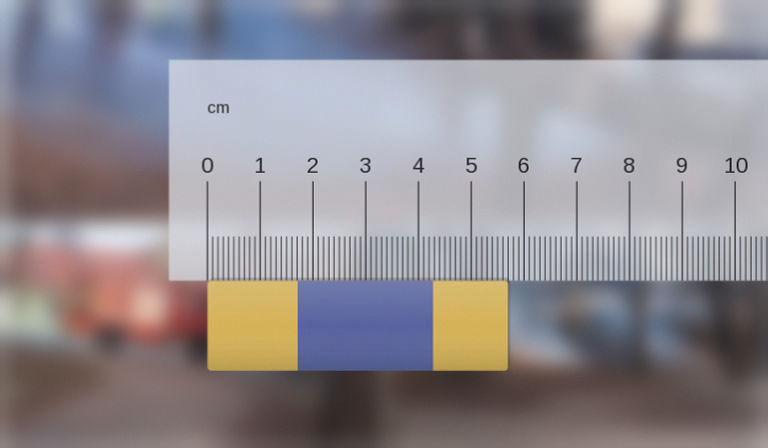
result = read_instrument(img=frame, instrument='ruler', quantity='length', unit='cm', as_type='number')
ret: 5.7 cm
